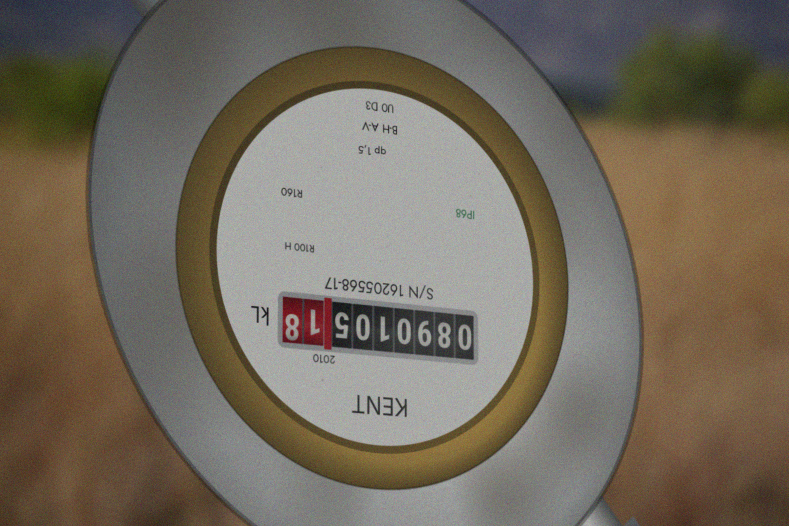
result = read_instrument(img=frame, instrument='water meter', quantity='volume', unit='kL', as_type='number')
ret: 890105.18 kL
